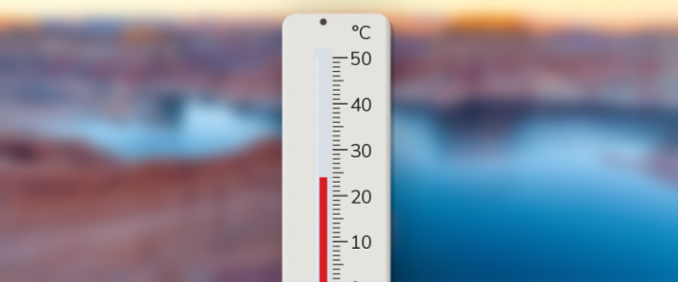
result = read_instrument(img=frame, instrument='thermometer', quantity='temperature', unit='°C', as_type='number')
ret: 24 °C
